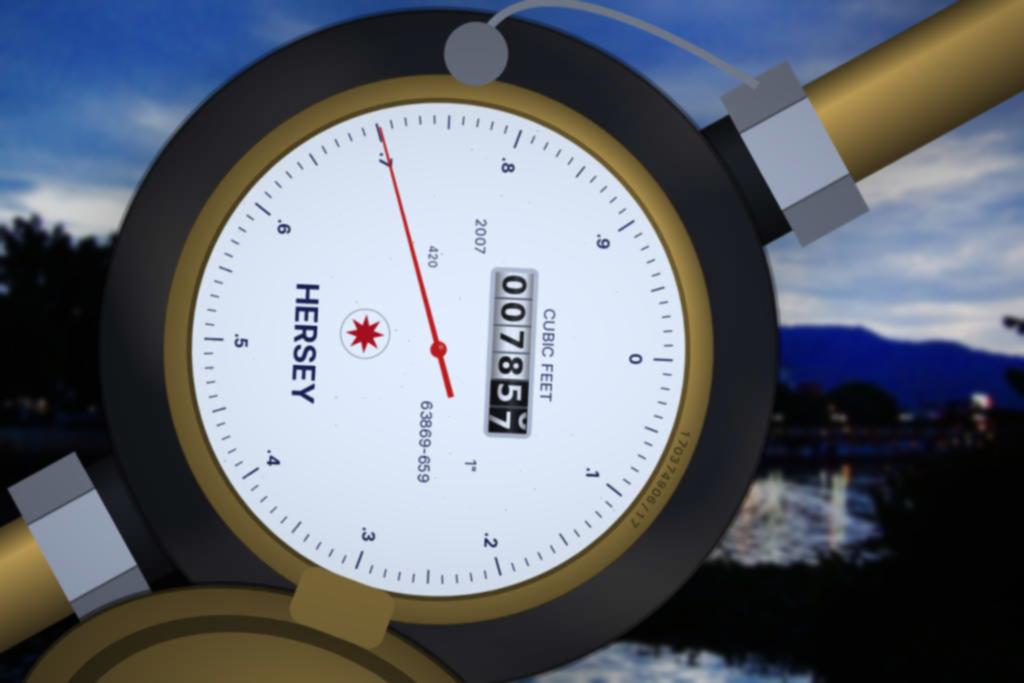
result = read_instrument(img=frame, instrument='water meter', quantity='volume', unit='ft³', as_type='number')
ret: 7856.70 ft³
